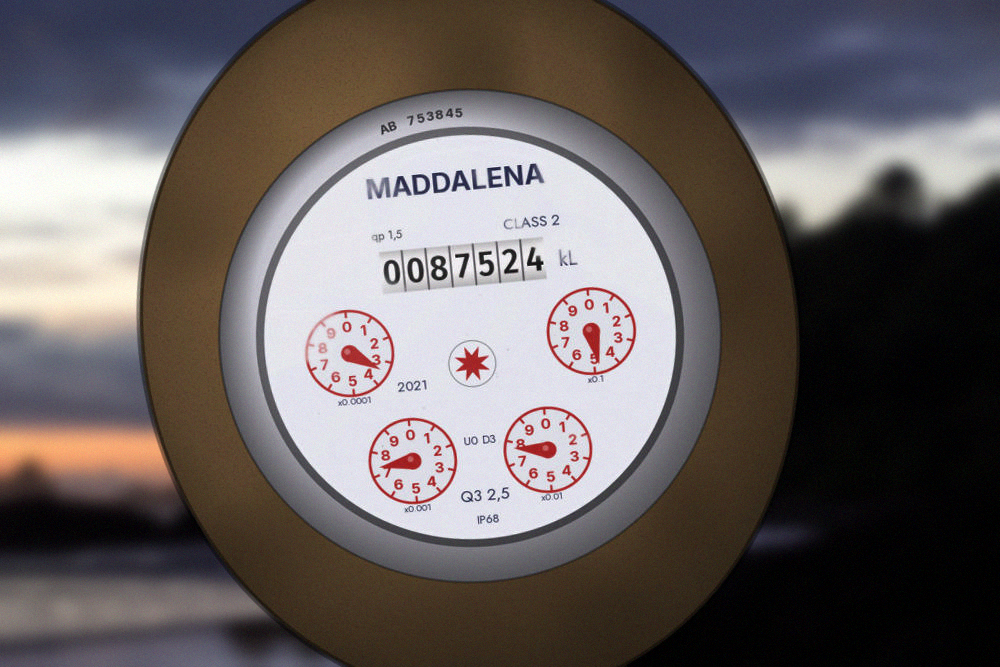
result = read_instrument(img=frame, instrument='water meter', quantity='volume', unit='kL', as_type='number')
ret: 87524.4773 kL
